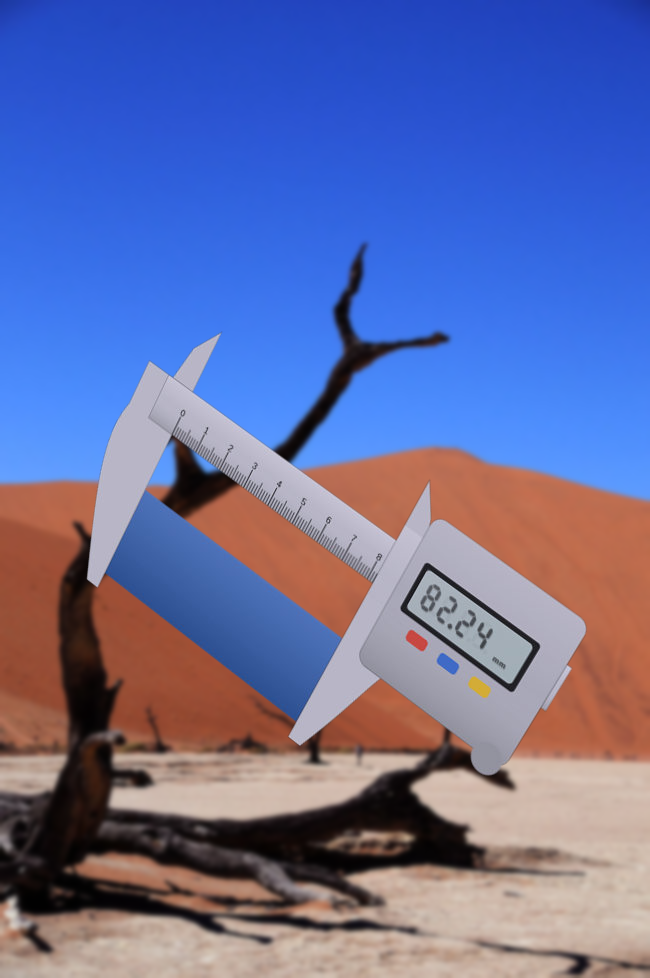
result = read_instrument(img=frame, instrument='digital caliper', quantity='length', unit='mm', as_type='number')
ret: 82.24 mm
